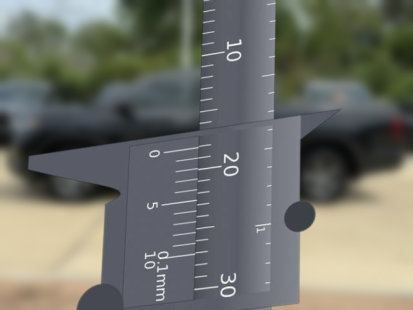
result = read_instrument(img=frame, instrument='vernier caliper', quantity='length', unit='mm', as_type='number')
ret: 18.1 mm
